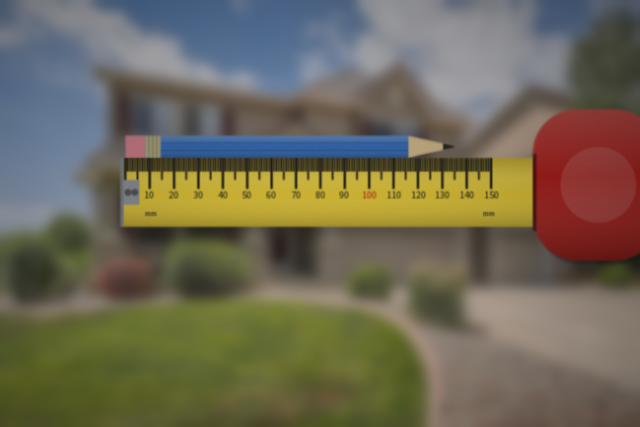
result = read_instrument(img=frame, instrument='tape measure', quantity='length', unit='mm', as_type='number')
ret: 135 mm
